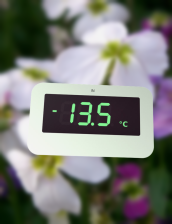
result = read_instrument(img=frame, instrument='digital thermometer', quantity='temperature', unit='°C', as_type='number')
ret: -13.5 °C
